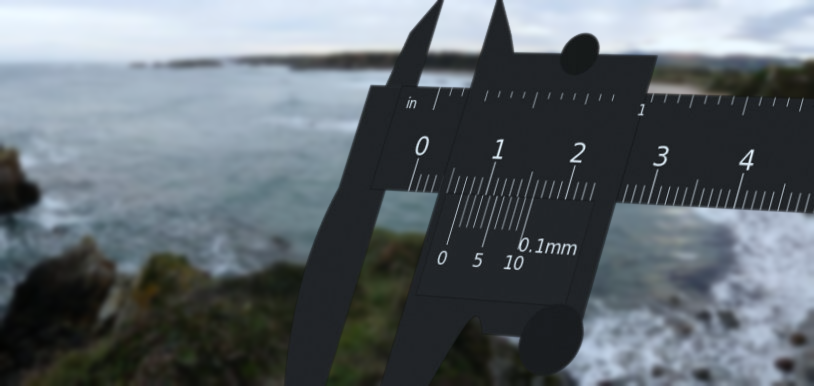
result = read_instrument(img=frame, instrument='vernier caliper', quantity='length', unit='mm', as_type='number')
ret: 7.0 mm
